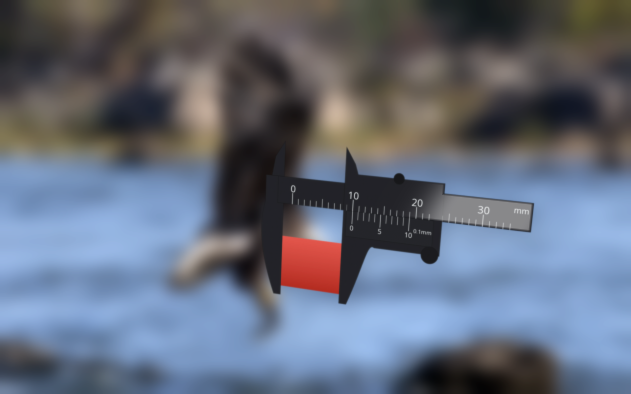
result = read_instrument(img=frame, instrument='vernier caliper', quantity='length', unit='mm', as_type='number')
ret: 10.0 mm
